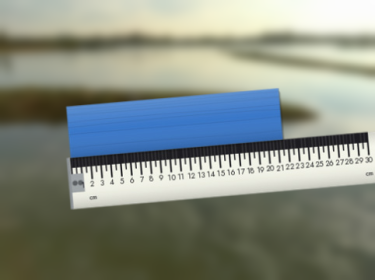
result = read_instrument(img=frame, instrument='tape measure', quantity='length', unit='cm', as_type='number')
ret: 21.5 cm
